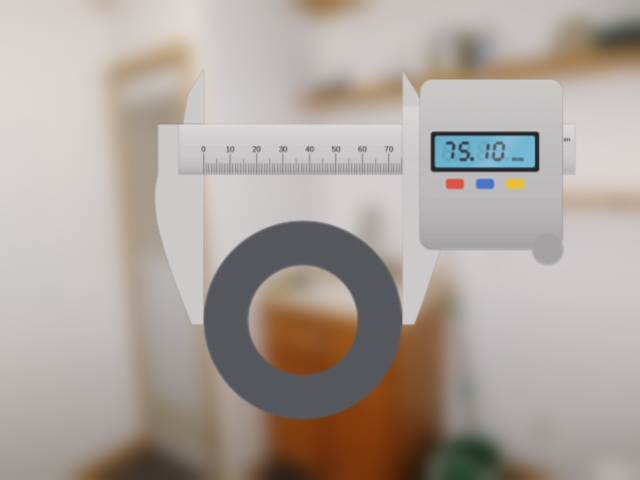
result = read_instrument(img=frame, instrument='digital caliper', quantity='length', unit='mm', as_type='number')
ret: 75.10 mm
